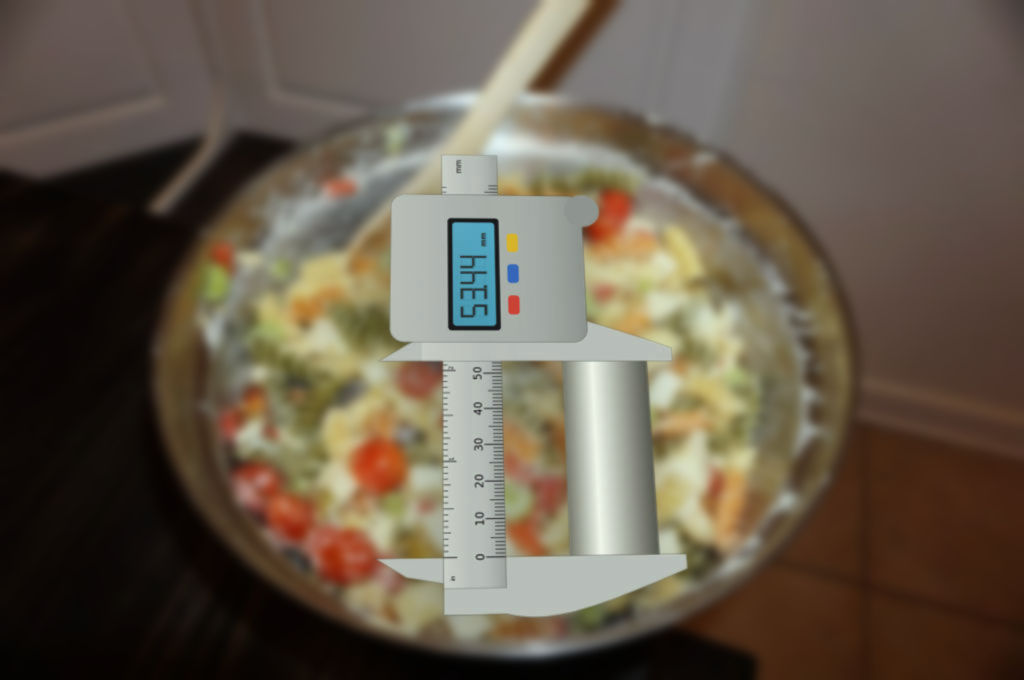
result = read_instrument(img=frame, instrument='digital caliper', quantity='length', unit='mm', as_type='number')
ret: 53.44 mm
